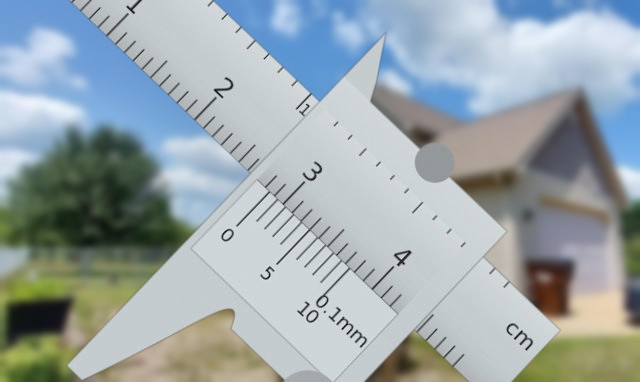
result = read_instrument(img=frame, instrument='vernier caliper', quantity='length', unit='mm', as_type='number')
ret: 28.5 mm
